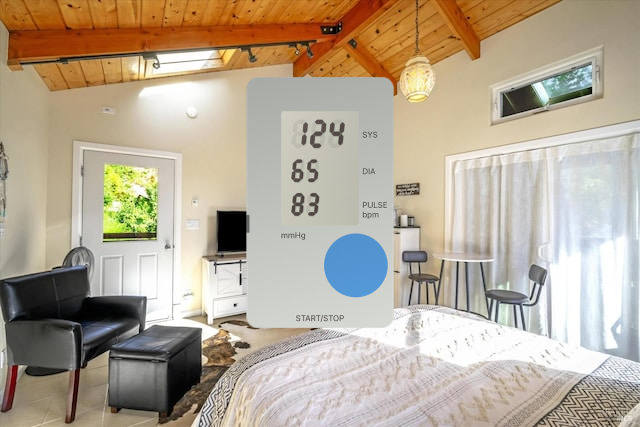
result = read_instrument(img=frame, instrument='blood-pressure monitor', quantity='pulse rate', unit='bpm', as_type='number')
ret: 83 bpm
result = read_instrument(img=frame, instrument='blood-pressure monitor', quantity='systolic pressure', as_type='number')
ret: 124 mmHg
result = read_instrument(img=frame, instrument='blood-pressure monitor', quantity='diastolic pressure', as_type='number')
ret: 65 mmHg
